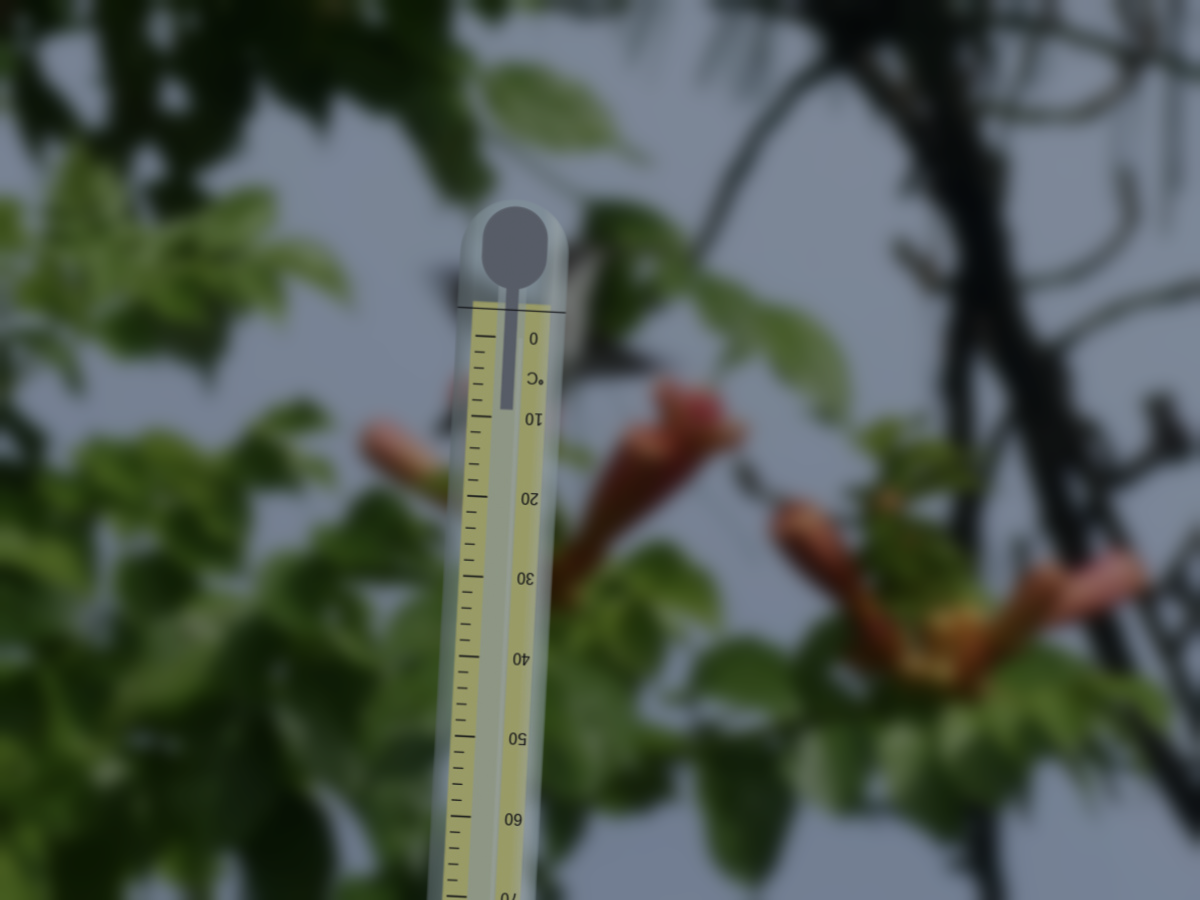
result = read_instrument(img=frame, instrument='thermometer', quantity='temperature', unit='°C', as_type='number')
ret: 9 °C
